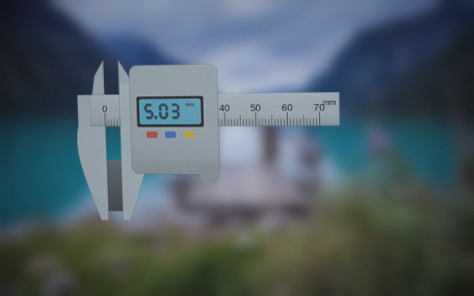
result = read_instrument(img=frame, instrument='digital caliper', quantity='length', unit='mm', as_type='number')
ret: 5.03 mm
